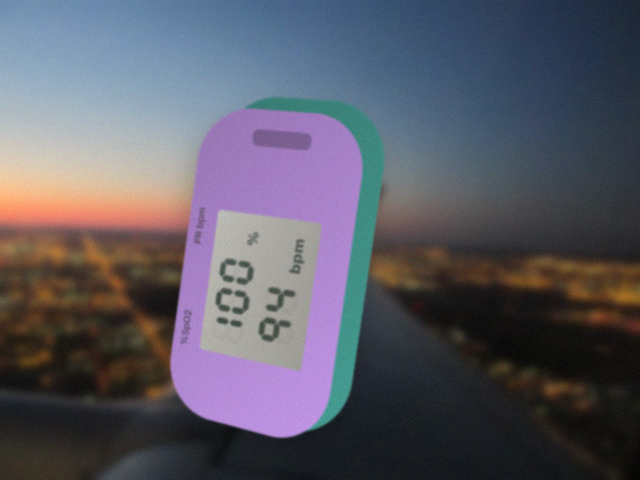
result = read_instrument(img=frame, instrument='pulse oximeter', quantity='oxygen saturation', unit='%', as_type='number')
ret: 100 %
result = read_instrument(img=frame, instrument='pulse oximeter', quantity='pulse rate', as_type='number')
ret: 94 bpm
